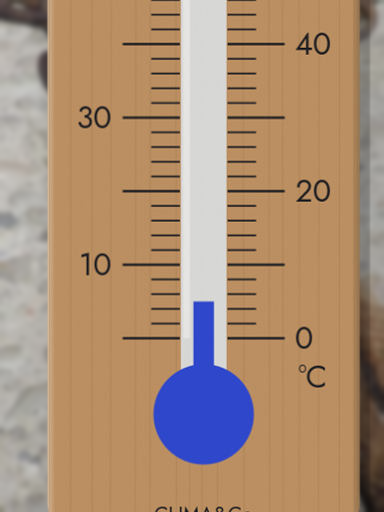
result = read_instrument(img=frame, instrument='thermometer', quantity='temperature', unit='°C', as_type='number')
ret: 5 °C
